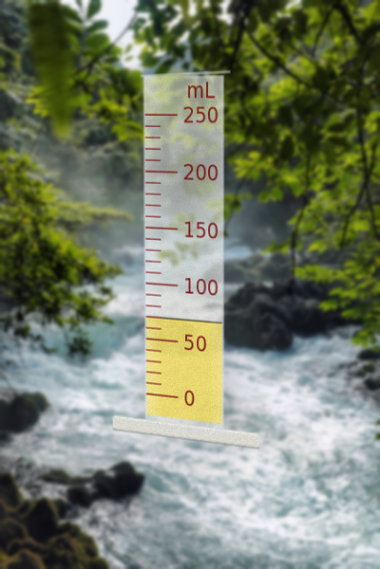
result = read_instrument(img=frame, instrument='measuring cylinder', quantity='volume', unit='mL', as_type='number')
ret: 70 mL
